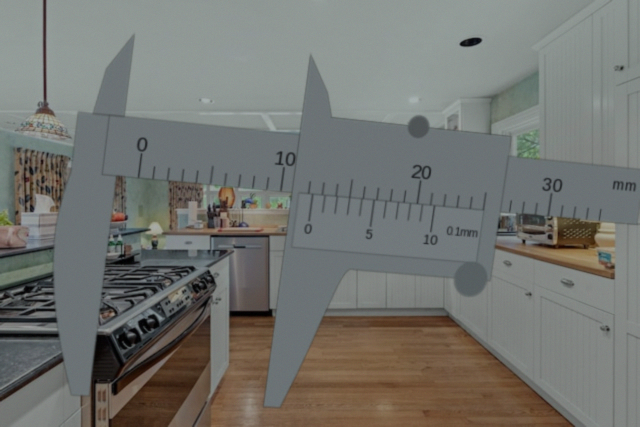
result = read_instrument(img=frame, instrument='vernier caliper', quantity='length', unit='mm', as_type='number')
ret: 12.3 mm
